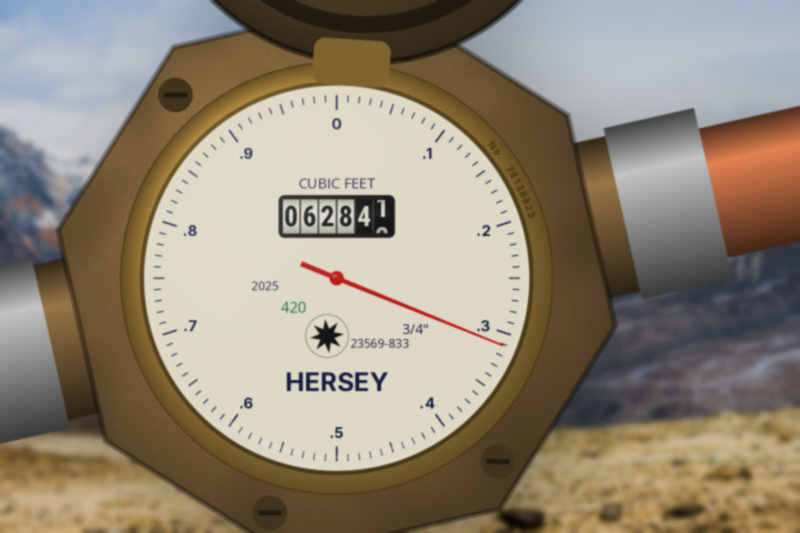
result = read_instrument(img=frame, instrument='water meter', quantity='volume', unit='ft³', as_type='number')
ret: 62841.31 ft³
